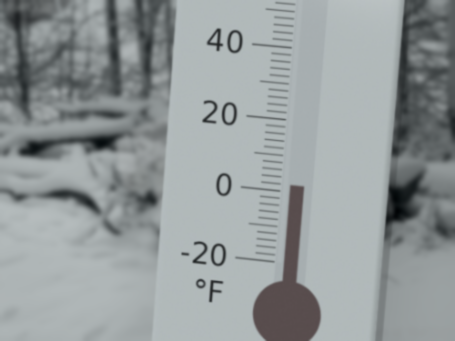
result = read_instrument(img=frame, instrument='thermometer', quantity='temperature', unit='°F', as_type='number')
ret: 2 °F
